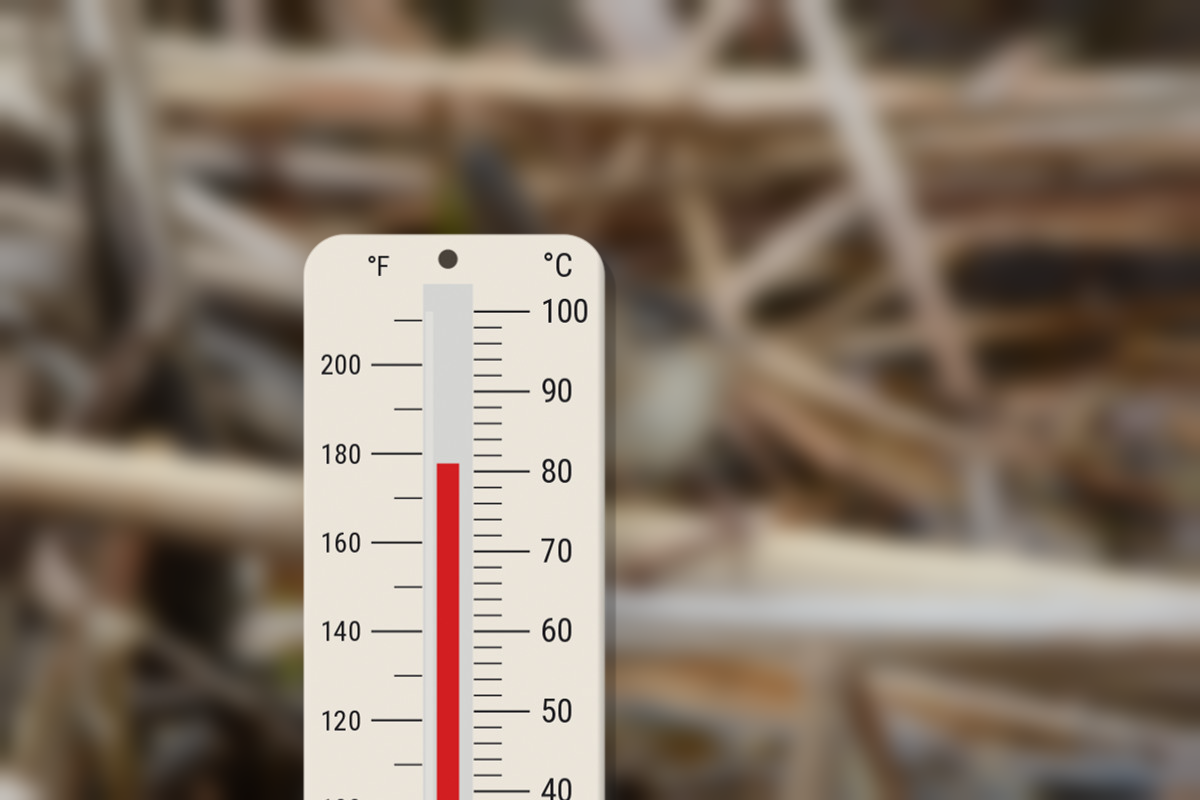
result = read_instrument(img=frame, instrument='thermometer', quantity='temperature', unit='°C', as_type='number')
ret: 81 °C
